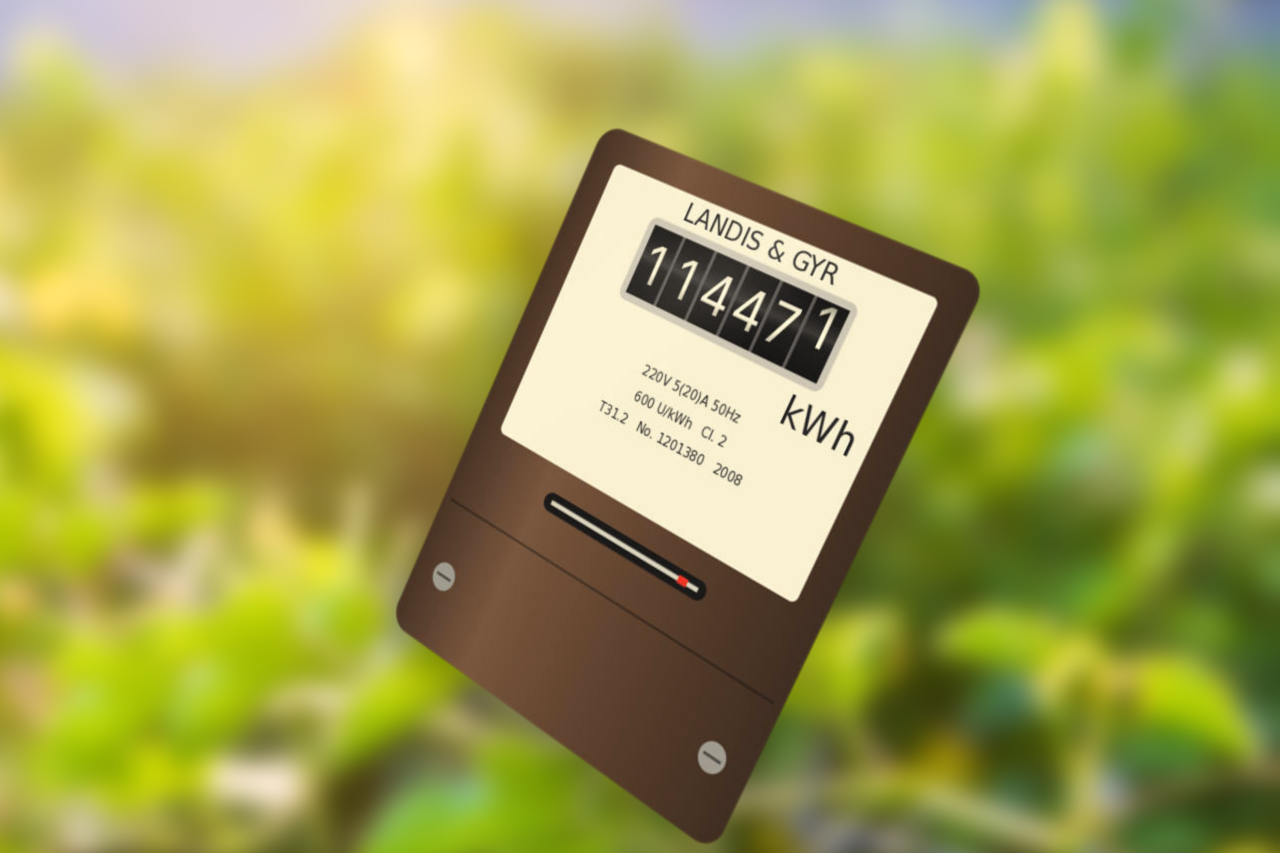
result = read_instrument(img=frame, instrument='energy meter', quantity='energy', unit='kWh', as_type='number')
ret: 114471 kWh
